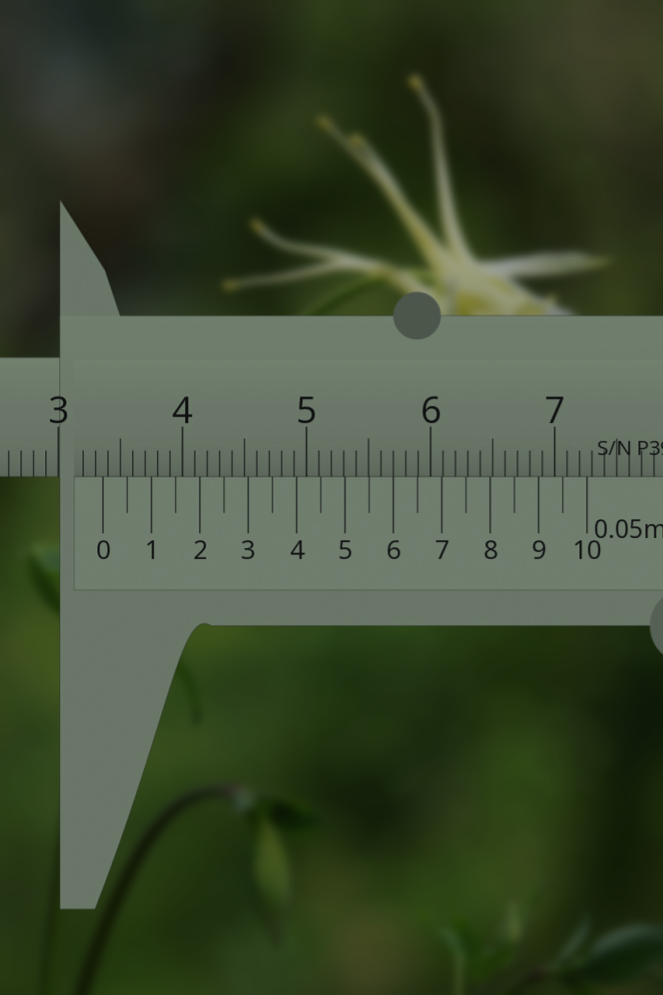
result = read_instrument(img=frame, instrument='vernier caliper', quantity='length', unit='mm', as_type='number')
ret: 33.6 mm
